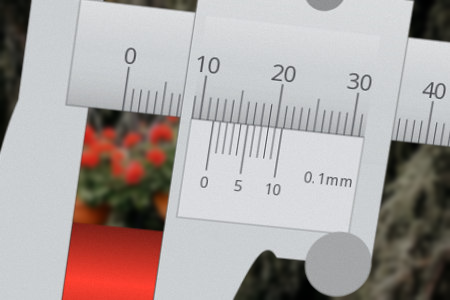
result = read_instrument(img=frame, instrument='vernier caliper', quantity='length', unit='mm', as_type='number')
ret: 11.8 mm
